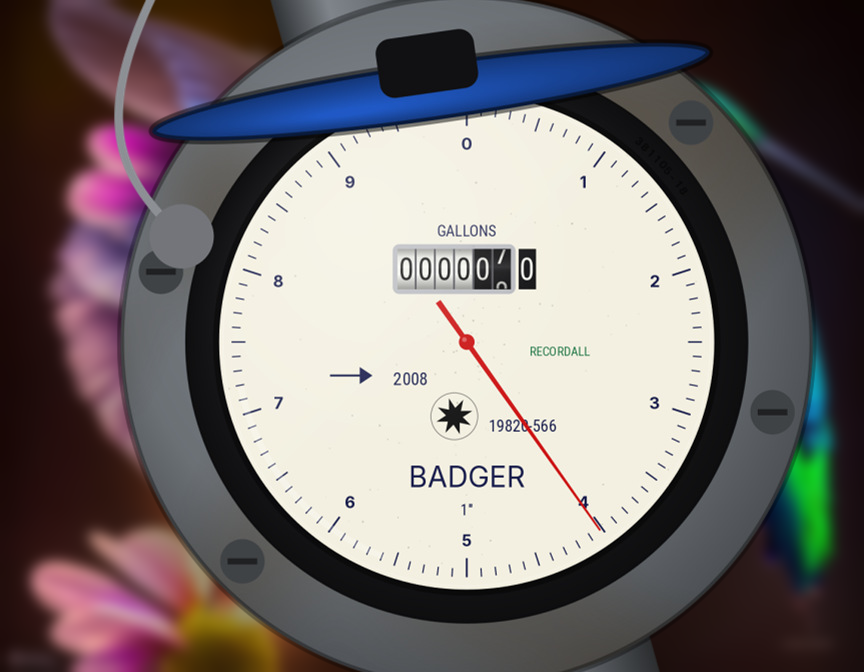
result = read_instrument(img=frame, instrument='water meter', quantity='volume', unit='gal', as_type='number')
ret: 74.0 gal
